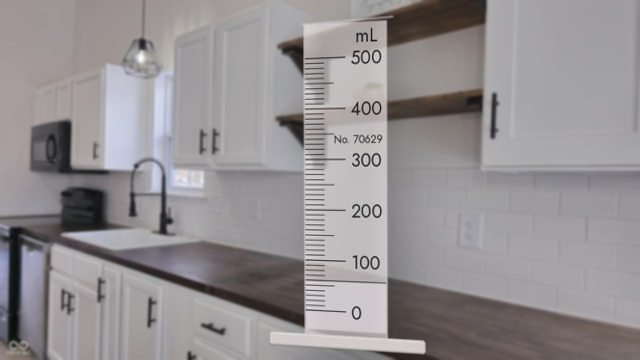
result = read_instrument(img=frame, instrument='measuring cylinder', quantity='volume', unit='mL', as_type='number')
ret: 60 mL
